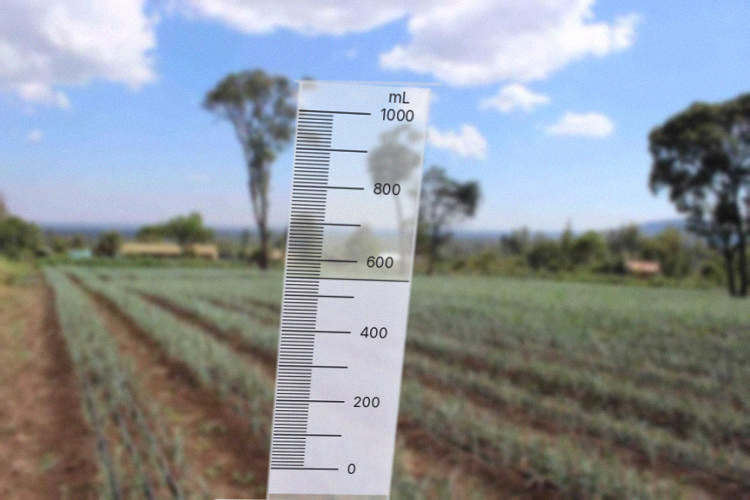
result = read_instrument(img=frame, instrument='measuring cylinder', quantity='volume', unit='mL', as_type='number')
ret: 550 mL
